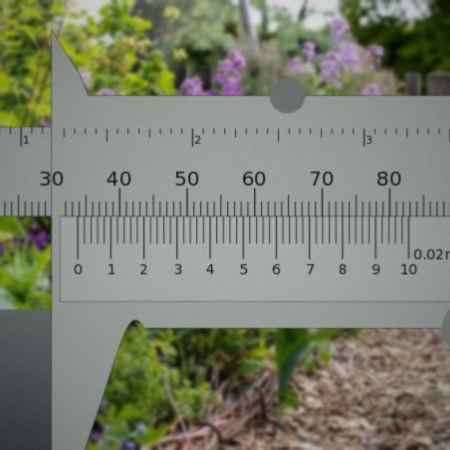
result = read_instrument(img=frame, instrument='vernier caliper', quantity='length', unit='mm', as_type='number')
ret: 33.8 mm
